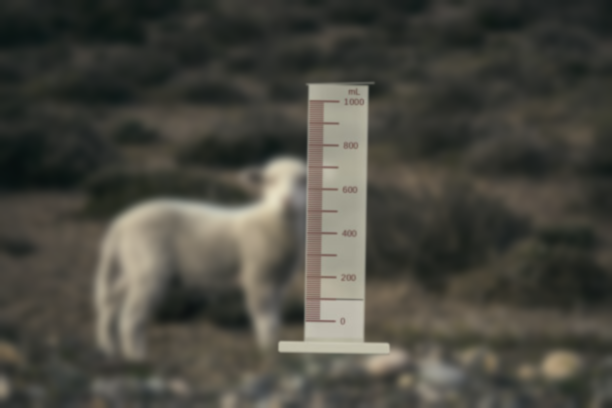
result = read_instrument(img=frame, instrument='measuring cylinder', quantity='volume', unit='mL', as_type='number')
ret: 100 mL
